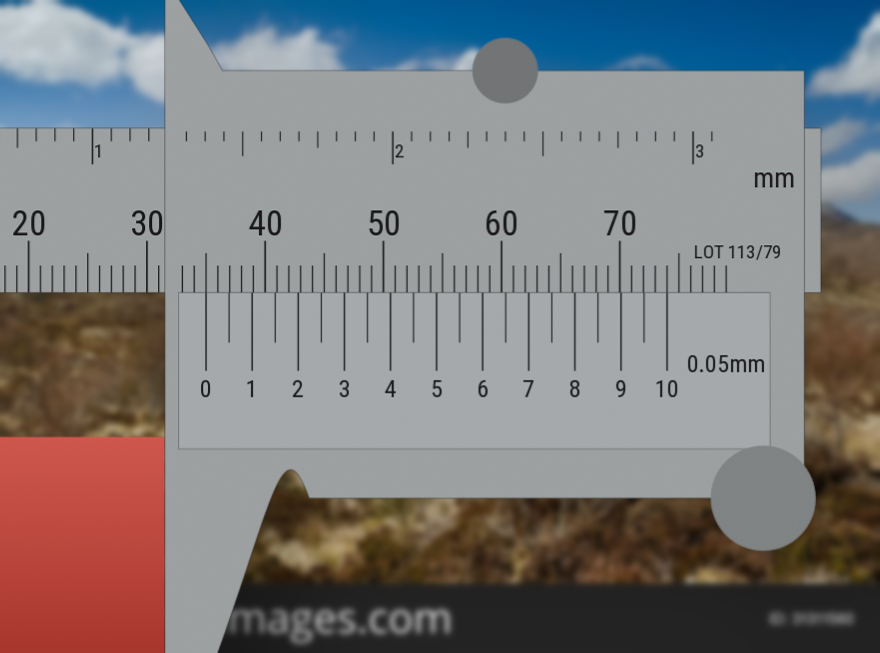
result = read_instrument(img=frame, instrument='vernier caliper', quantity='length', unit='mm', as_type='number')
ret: 35.0 mm
